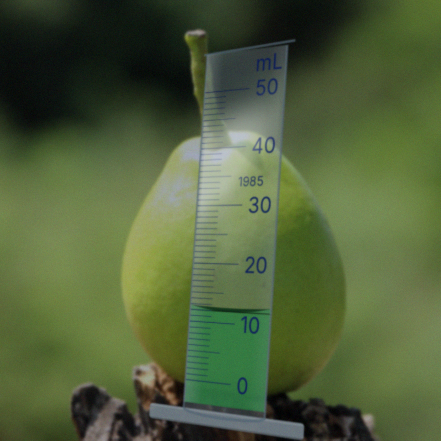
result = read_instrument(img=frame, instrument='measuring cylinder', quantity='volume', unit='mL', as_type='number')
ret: 12 mL
